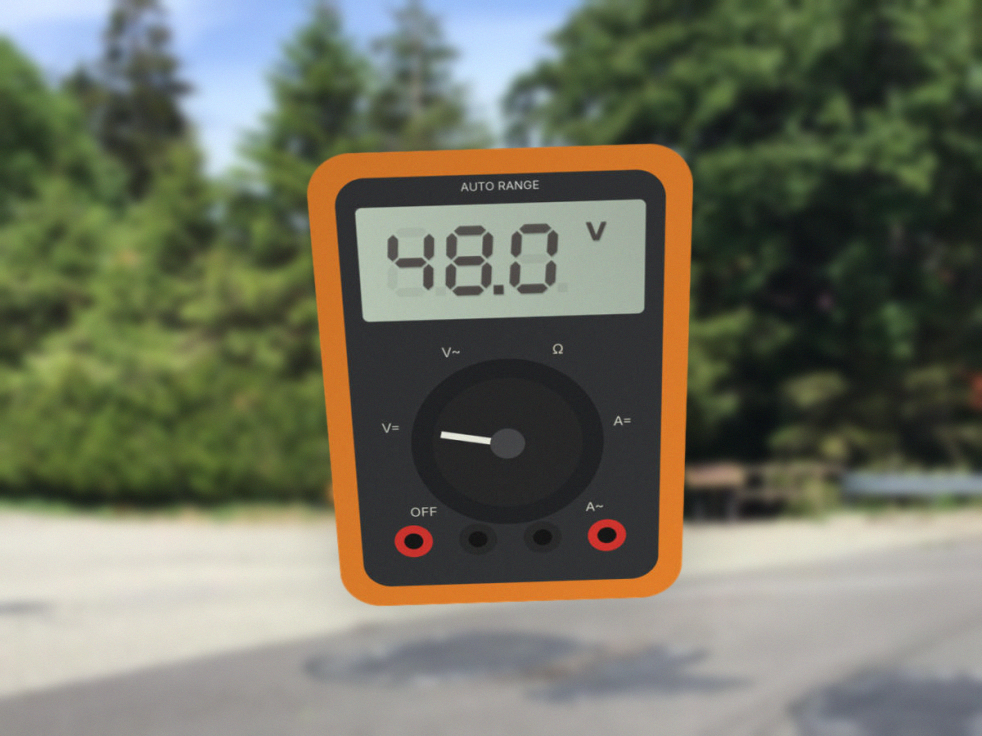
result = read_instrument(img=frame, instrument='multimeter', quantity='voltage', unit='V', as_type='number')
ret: 48.0 V
